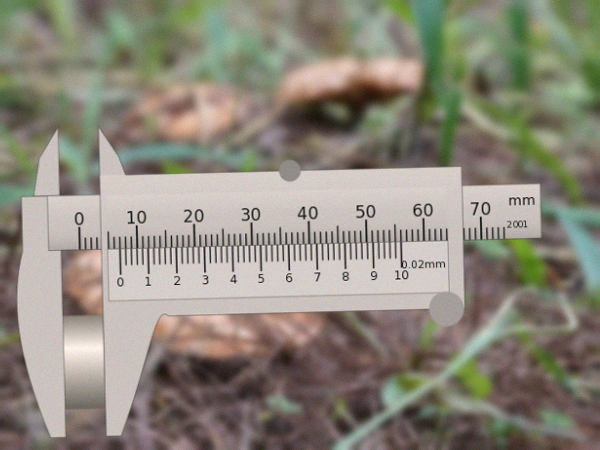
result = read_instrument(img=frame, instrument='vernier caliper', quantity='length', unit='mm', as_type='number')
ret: 7.0 mm
